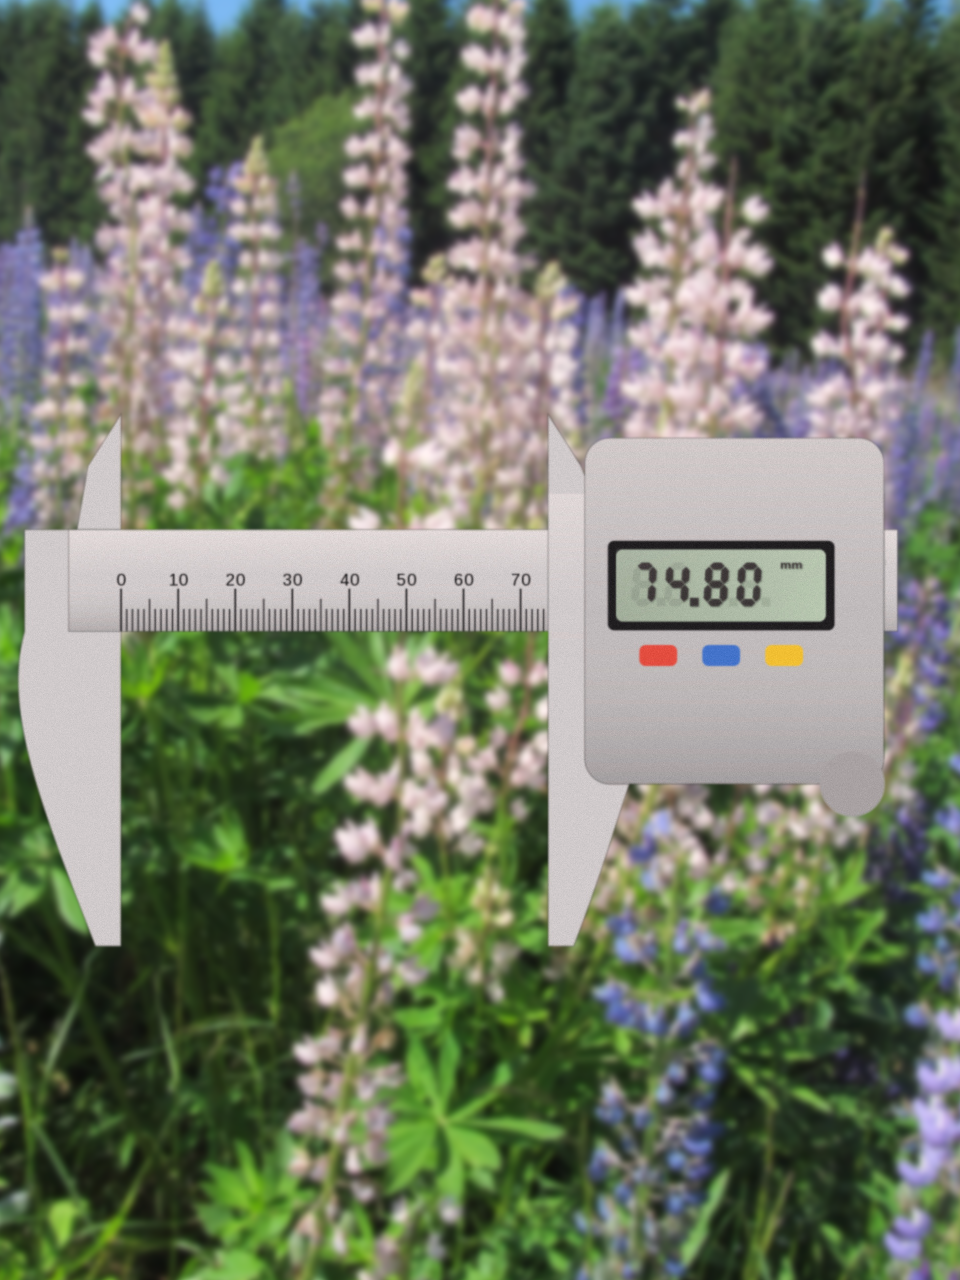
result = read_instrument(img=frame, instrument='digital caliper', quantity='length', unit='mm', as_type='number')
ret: 74.80 mm
